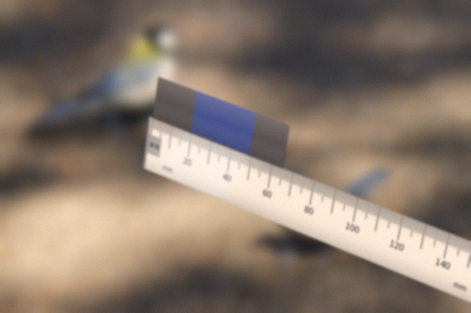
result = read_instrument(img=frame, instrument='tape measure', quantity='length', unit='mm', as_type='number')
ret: 65 mm
